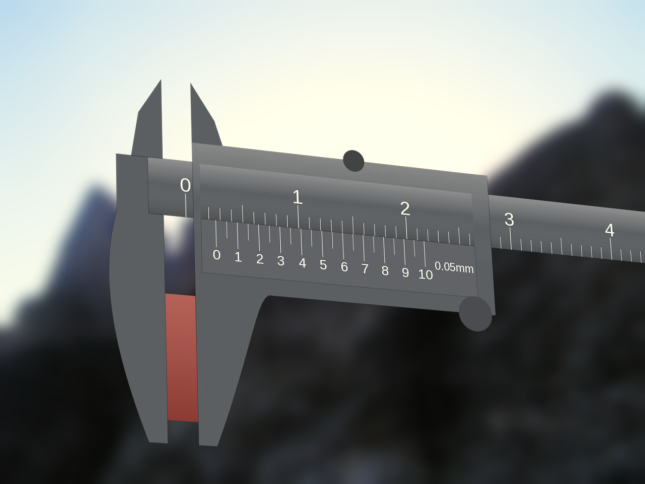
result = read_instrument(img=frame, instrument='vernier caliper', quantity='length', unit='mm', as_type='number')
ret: 2.6 mm
